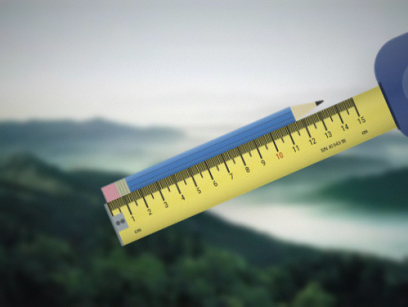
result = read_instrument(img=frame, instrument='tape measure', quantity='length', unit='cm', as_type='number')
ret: 13.5 cm
